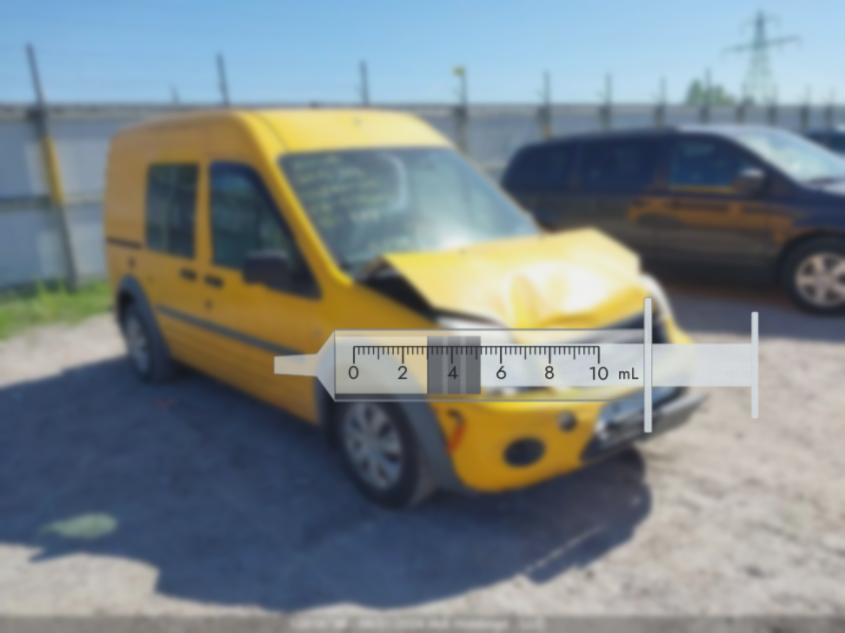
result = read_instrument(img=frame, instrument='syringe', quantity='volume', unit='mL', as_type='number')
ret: 3 mL
